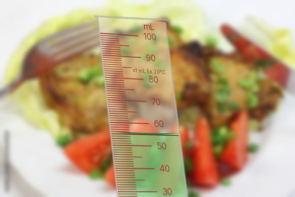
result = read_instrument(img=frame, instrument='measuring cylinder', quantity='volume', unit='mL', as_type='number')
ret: 55 mL
